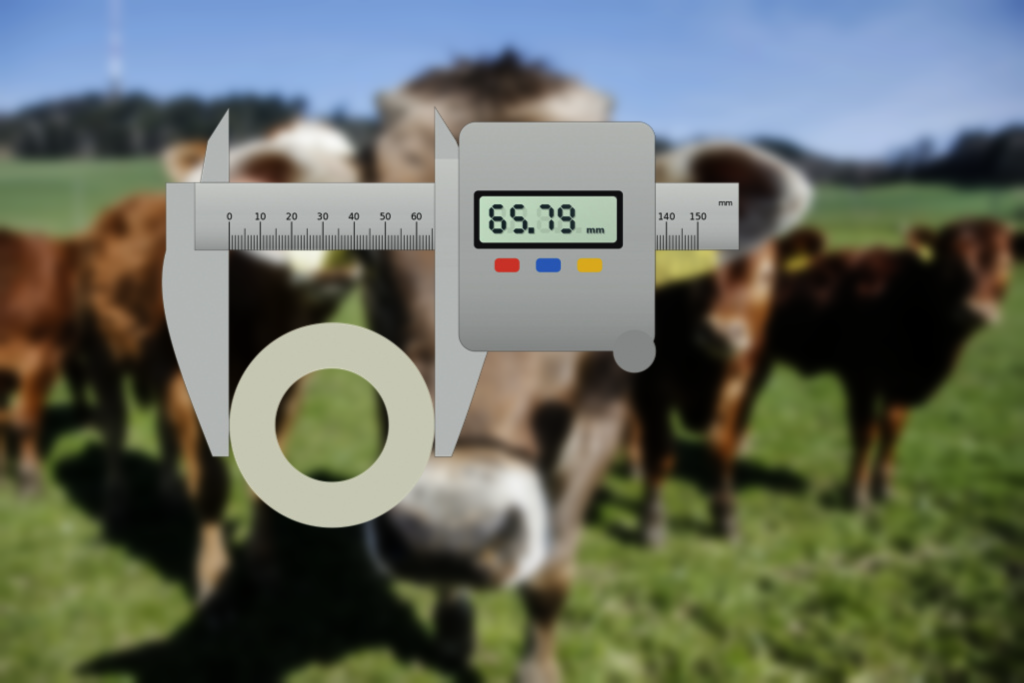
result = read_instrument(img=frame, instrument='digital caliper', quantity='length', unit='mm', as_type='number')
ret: 65.79 mm
